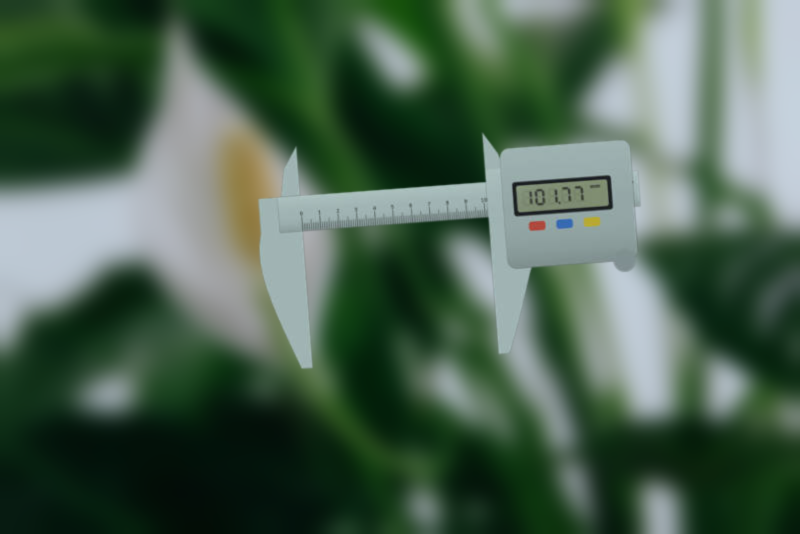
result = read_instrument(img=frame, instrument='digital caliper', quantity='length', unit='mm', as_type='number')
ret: 101.77 mm
